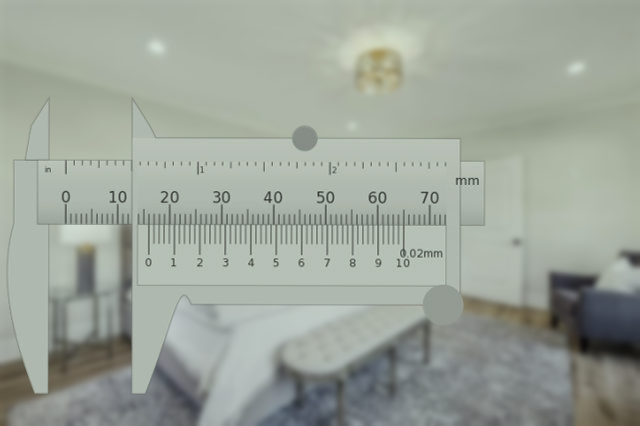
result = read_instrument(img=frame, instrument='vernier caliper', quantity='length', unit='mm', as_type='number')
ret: 16.0 mm
